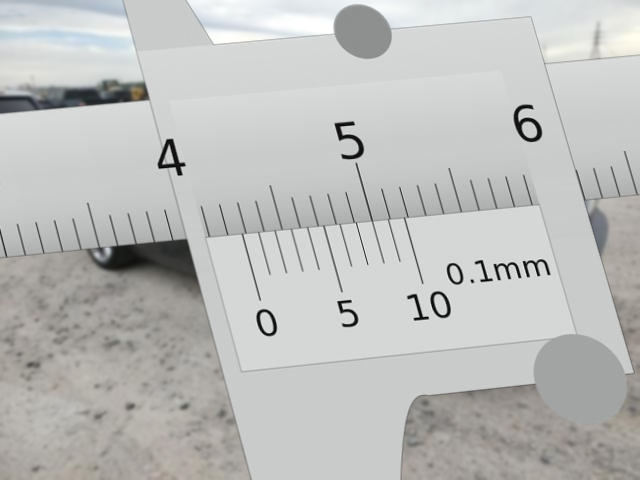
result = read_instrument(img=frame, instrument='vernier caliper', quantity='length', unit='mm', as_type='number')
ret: 42.8 mm
